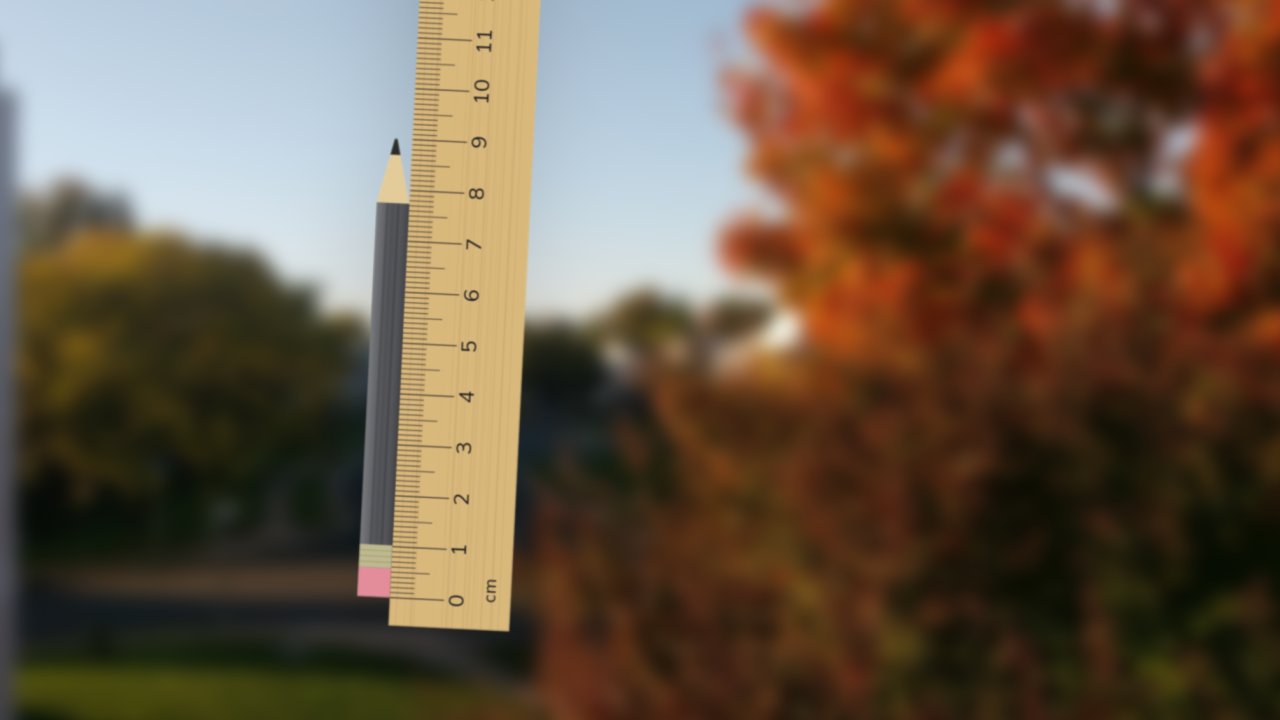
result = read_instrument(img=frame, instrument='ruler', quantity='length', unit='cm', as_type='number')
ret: 9 cm
